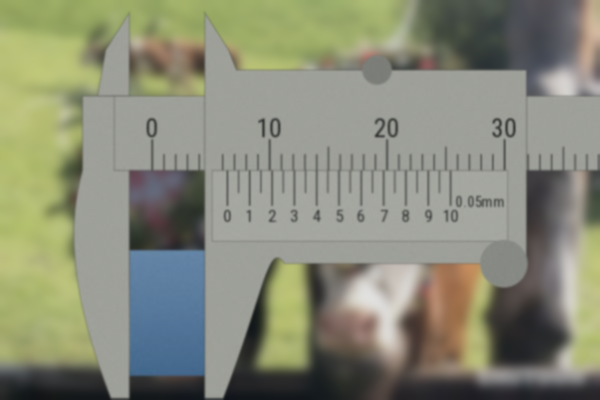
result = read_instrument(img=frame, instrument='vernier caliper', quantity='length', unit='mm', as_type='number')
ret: 6.4 mm
